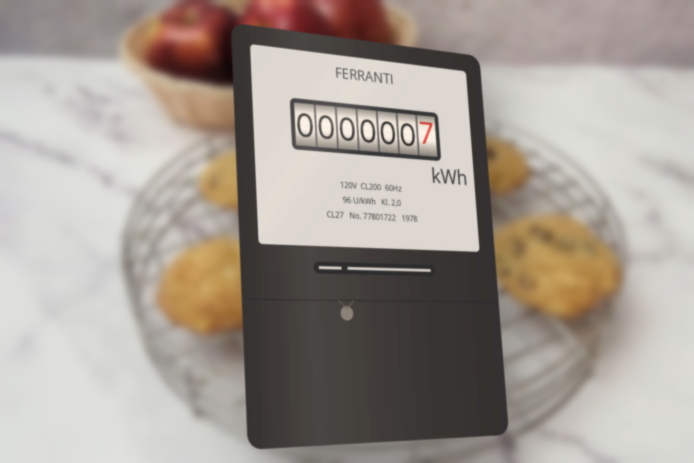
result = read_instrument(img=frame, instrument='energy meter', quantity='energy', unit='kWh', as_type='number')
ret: 0.7 kWh
